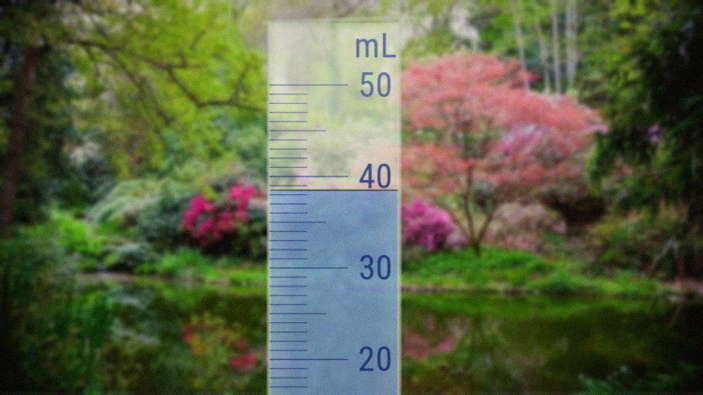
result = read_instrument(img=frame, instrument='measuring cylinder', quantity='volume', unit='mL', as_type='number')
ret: 38.5 mL
